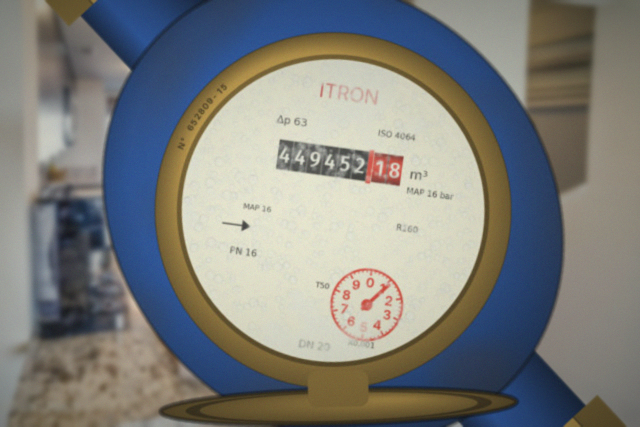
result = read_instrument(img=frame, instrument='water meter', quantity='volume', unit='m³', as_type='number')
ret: 449452.181 m³
